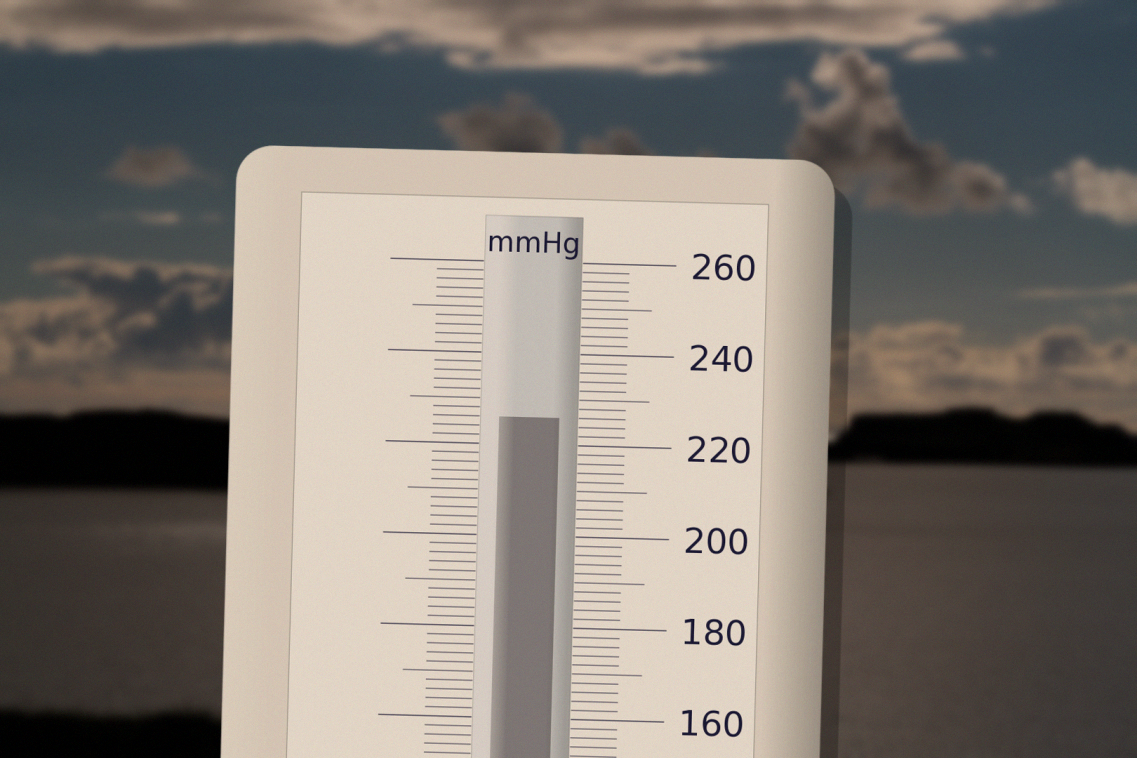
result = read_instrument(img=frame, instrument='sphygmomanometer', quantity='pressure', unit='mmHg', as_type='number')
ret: 226 mmHg
